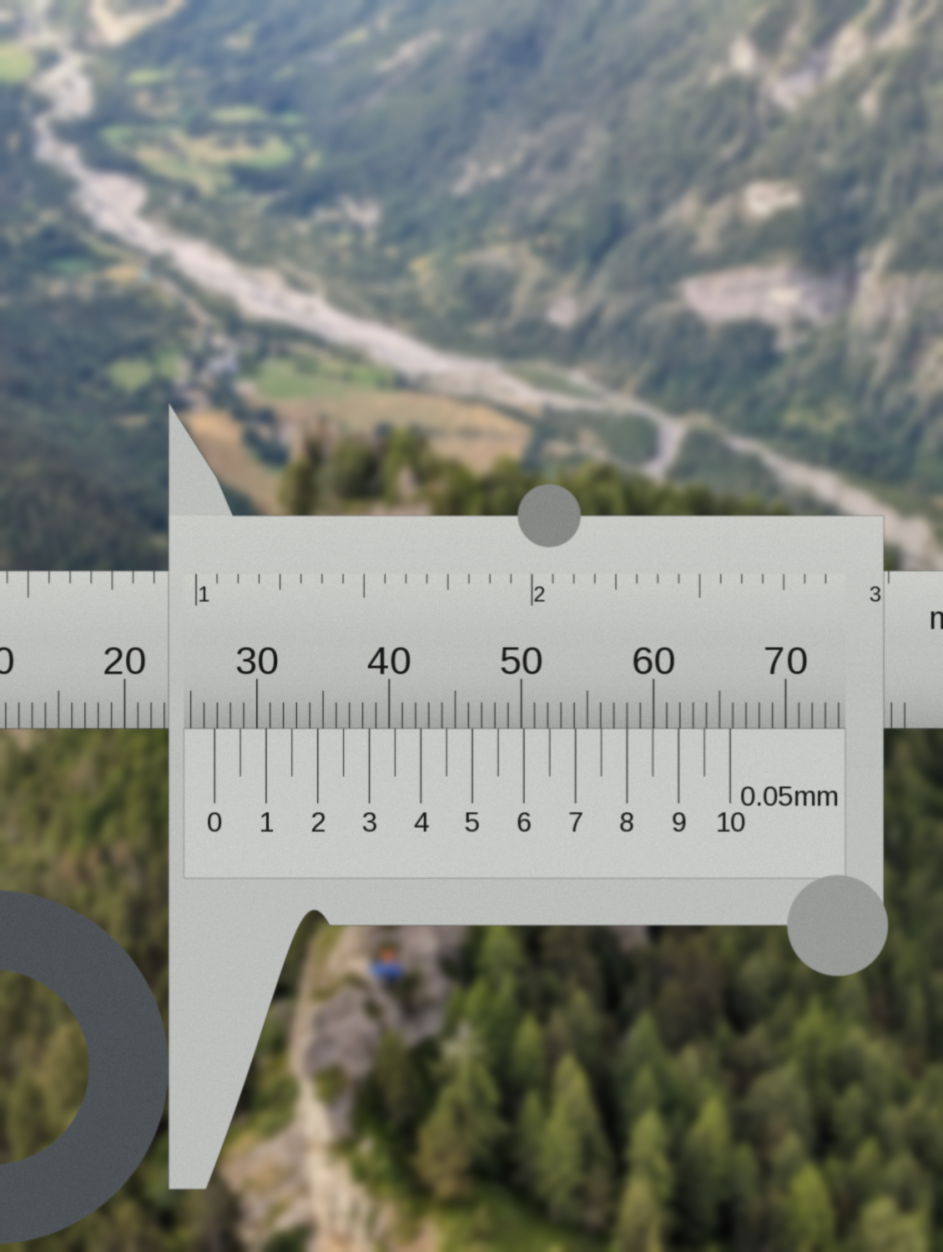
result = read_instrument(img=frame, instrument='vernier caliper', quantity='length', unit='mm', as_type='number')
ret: 26.8 mm
